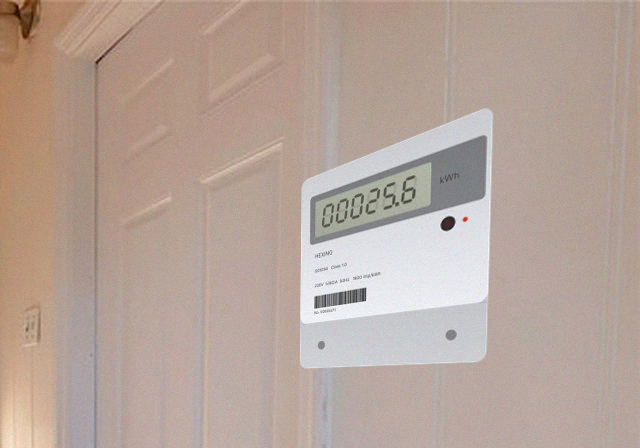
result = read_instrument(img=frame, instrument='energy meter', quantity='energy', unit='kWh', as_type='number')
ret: 25.6 kWh
